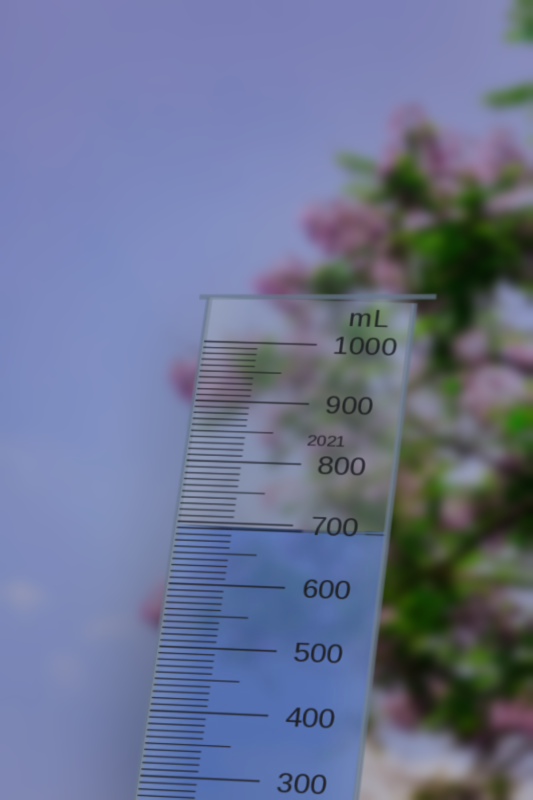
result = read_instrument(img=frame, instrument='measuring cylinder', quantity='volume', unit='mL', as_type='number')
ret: 690 mL
